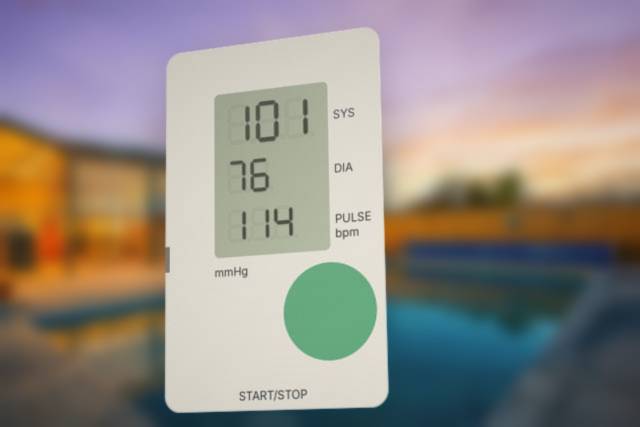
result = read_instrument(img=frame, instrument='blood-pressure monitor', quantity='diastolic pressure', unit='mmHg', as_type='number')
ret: 76 mmHg
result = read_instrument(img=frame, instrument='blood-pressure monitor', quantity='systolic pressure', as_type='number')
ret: 101 mmHg
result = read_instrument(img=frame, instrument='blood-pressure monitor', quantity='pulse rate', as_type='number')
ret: 114 bpm
